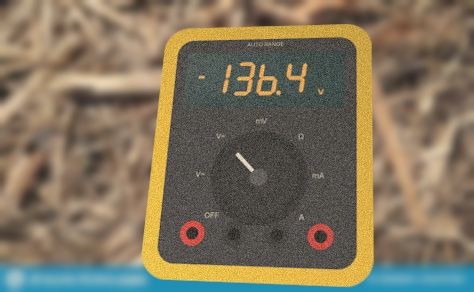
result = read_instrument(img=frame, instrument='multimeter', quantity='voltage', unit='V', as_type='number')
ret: -136.4 V
